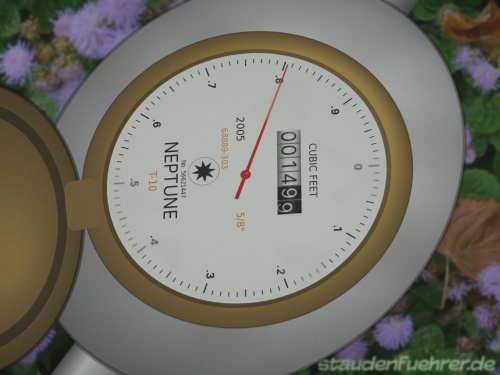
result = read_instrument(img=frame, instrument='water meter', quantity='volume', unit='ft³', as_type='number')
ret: 1498.80 ft³
